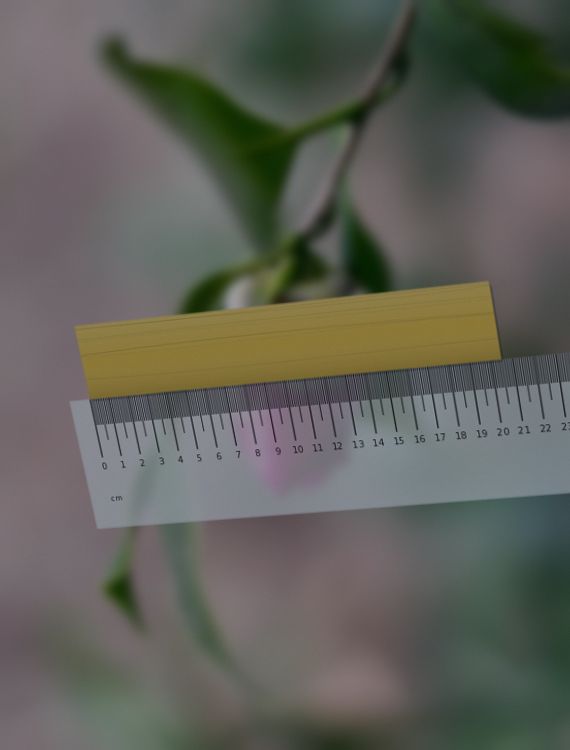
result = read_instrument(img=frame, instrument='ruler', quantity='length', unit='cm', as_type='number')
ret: 20.5 cm
